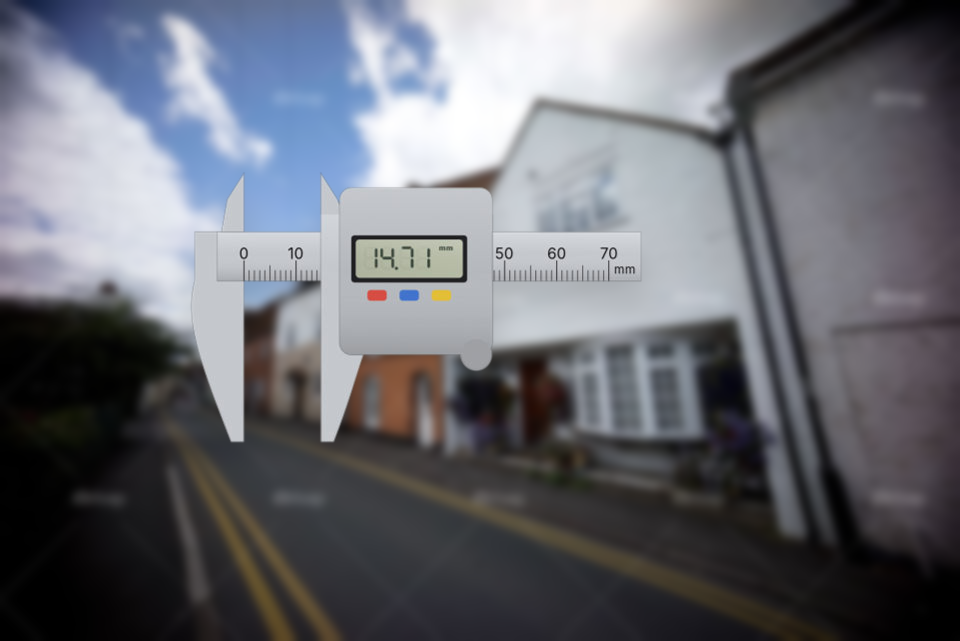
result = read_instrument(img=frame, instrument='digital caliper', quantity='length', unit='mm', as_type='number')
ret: 14.71 mm
